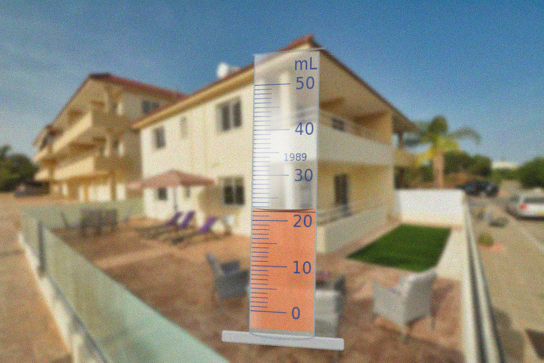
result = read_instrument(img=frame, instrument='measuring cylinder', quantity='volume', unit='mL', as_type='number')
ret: 22 mL
